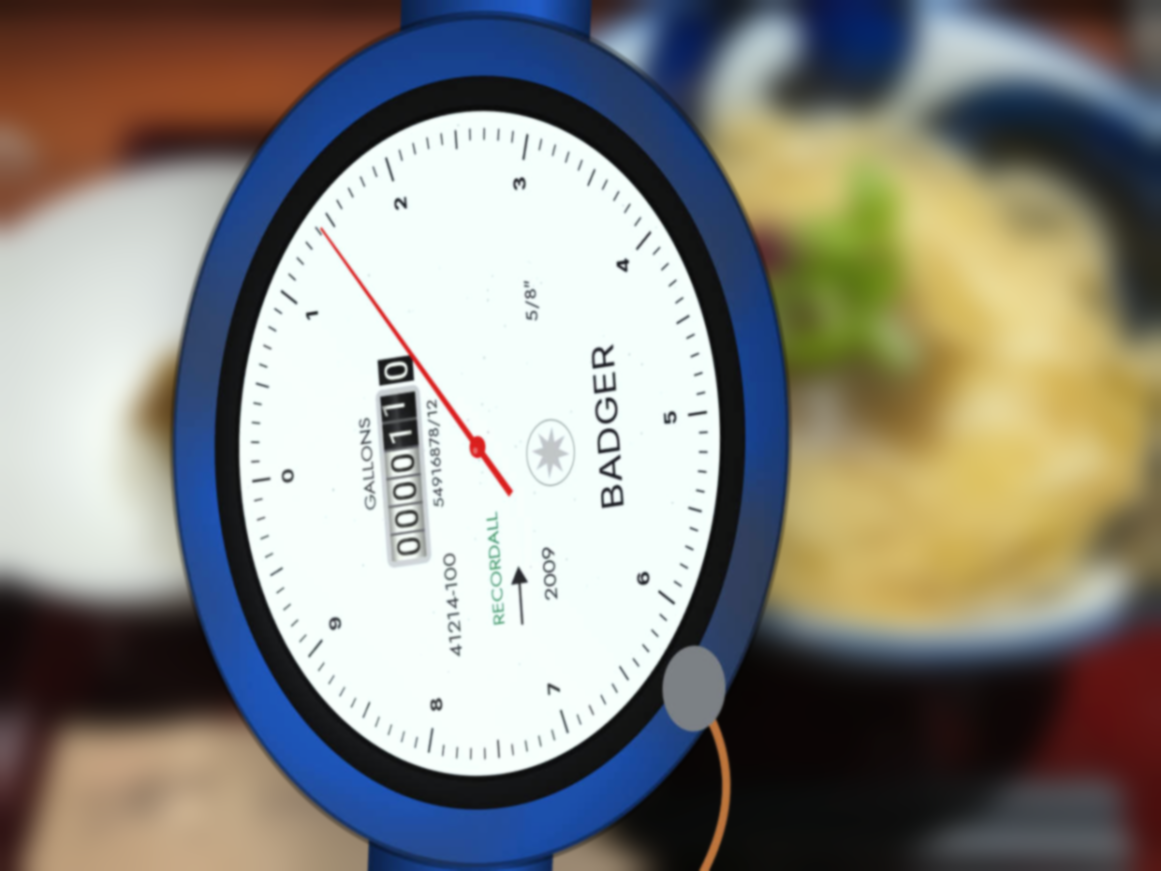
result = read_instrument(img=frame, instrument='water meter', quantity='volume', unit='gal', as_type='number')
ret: 111.4 gal
